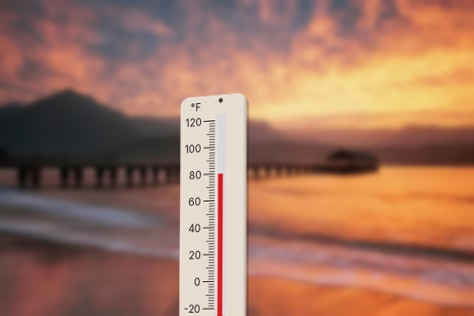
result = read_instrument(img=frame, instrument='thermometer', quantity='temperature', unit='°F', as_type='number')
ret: 80 °F
